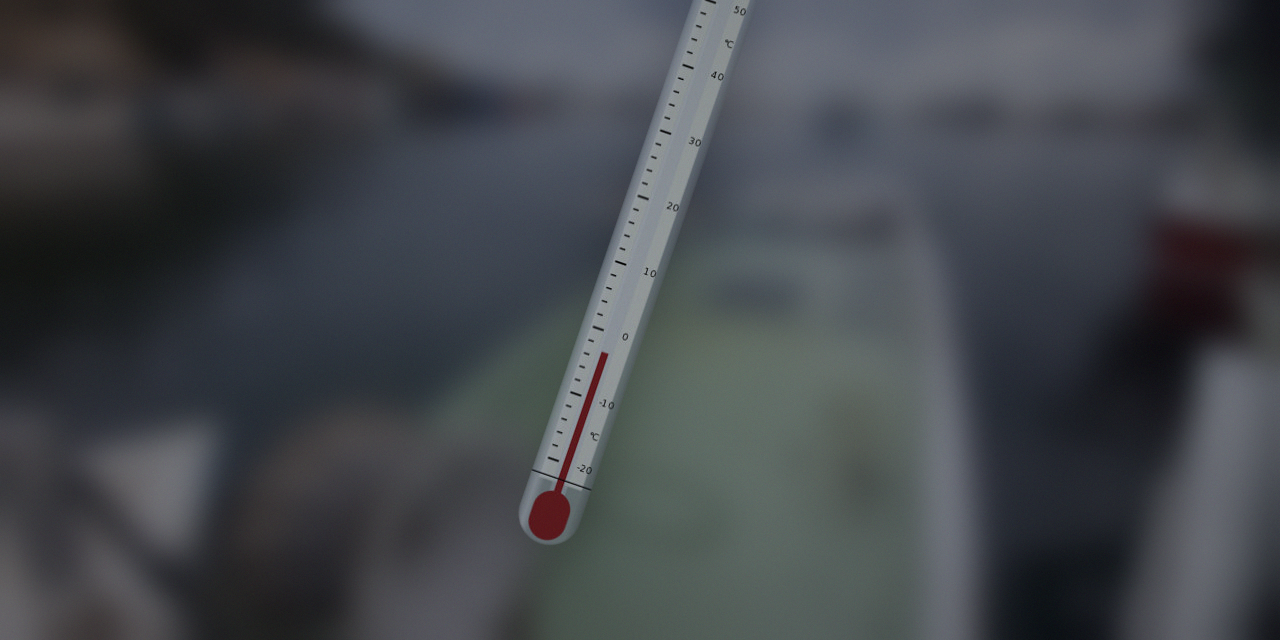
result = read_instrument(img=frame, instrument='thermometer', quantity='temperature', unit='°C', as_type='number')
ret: -3 °C
